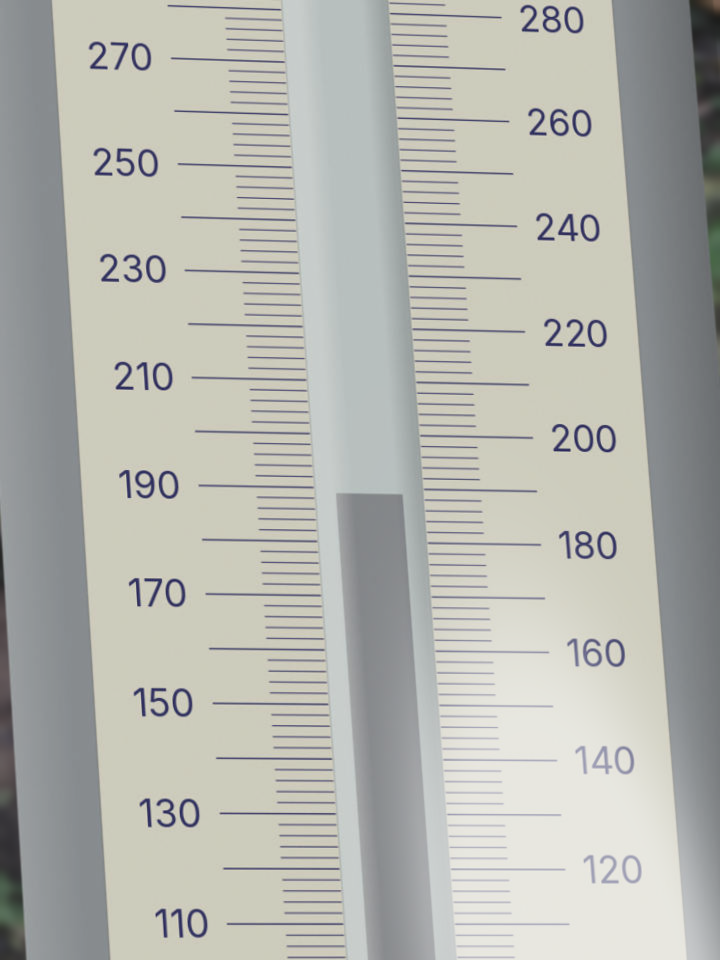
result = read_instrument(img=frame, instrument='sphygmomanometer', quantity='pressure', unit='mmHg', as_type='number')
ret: 189 mmHg
